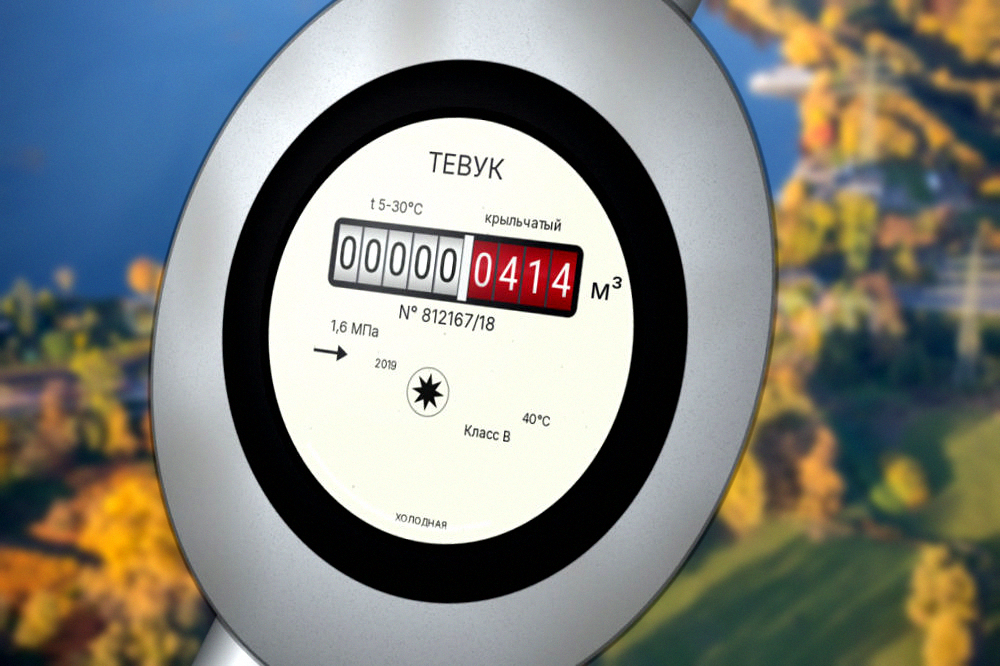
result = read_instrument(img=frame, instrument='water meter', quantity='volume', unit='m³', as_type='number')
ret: 0.0414 m³
